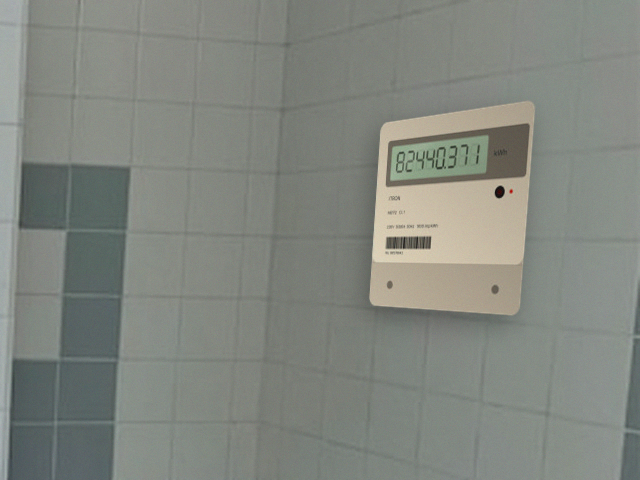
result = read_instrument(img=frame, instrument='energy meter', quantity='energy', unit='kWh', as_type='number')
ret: 82440.371 kWh
